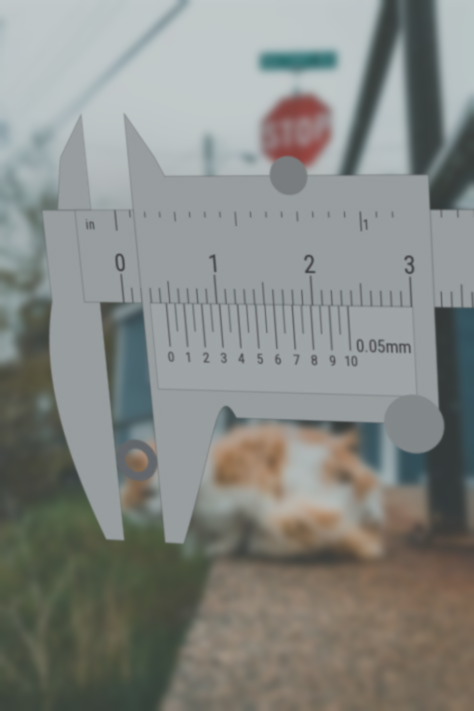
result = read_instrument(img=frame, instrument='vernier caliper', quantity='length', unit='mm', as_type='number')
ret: 4.6 mm
